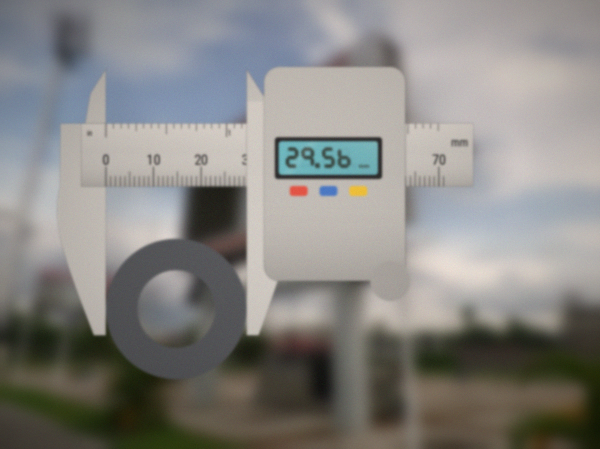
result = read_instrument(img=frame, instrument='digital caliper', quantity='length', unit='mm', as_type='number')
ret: 29.56 mm
